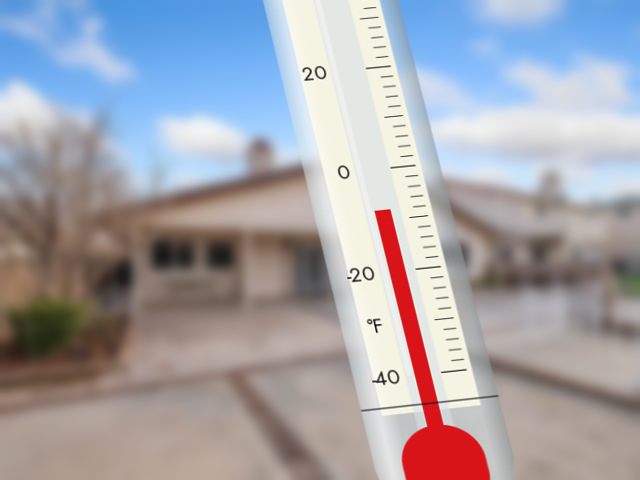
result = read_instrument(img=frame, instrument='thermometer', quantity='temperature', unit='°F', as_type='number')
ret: -8 °F
